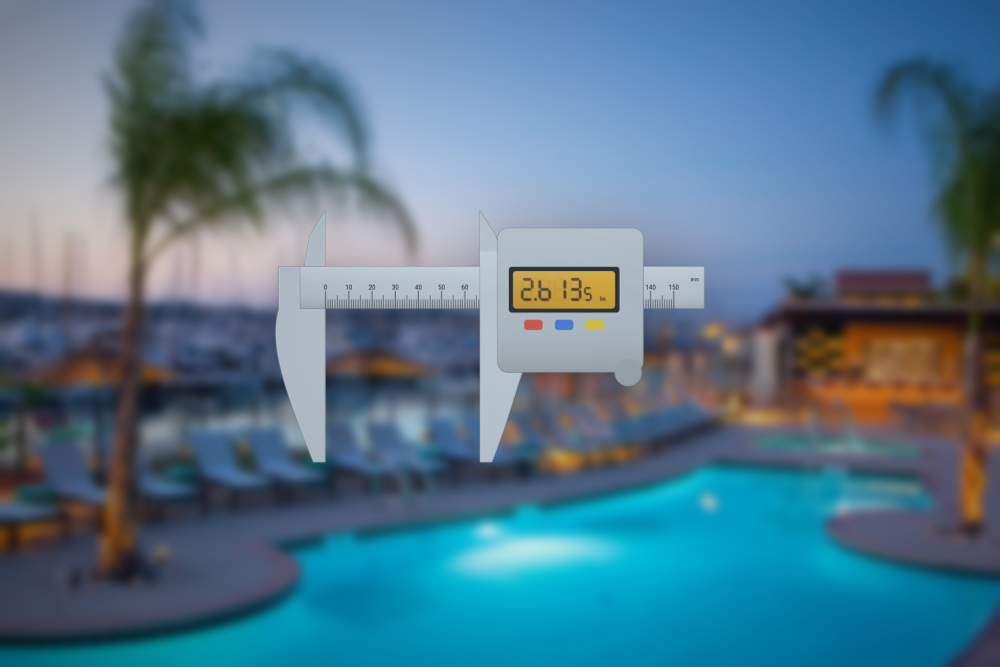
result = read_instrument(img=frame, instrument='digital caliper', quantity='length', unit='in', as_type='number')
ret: 2.6135 in
